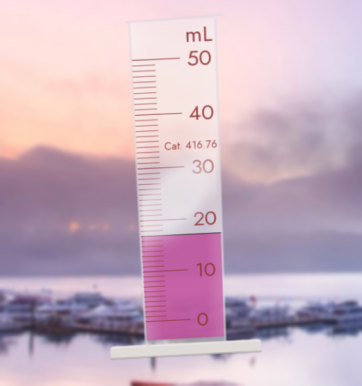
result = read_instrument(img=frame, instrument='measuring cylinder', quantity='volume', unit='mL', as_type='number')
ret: 17 mL
